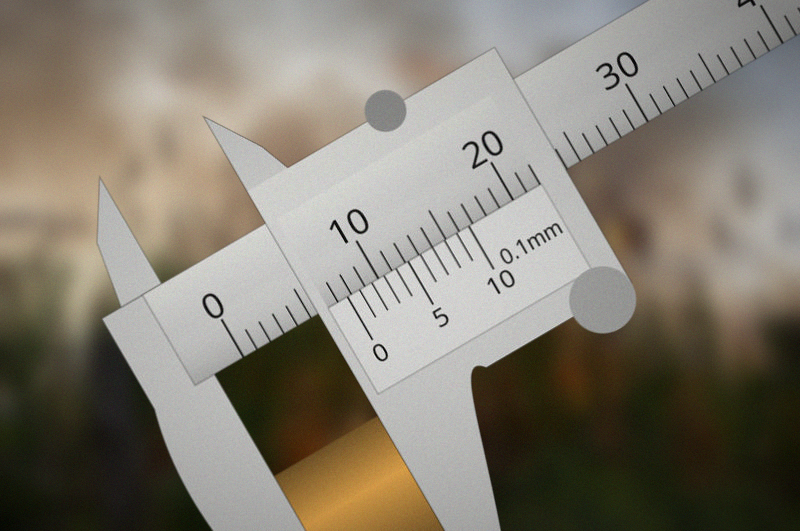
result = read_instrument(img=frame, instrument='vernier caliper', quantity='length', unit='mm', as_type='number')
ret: 7.7 mm
